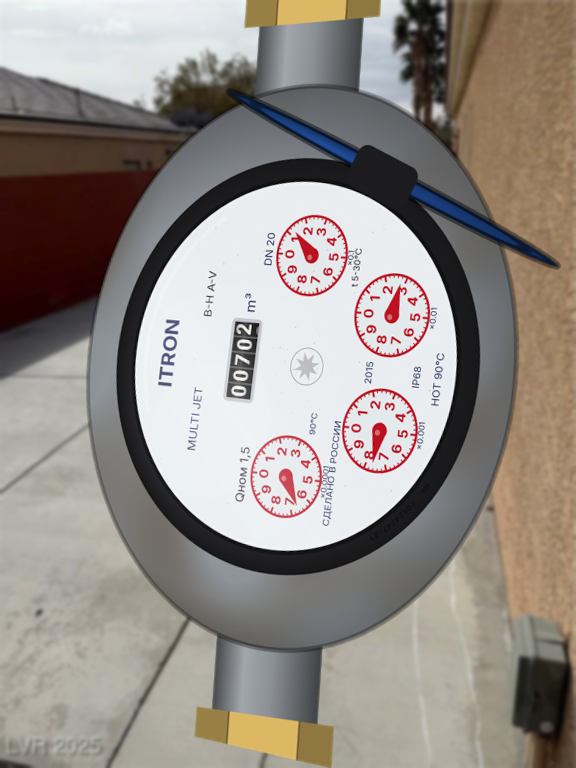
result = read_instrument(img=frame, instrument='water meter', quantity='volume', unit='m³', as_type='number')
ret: 702.1276 m³
